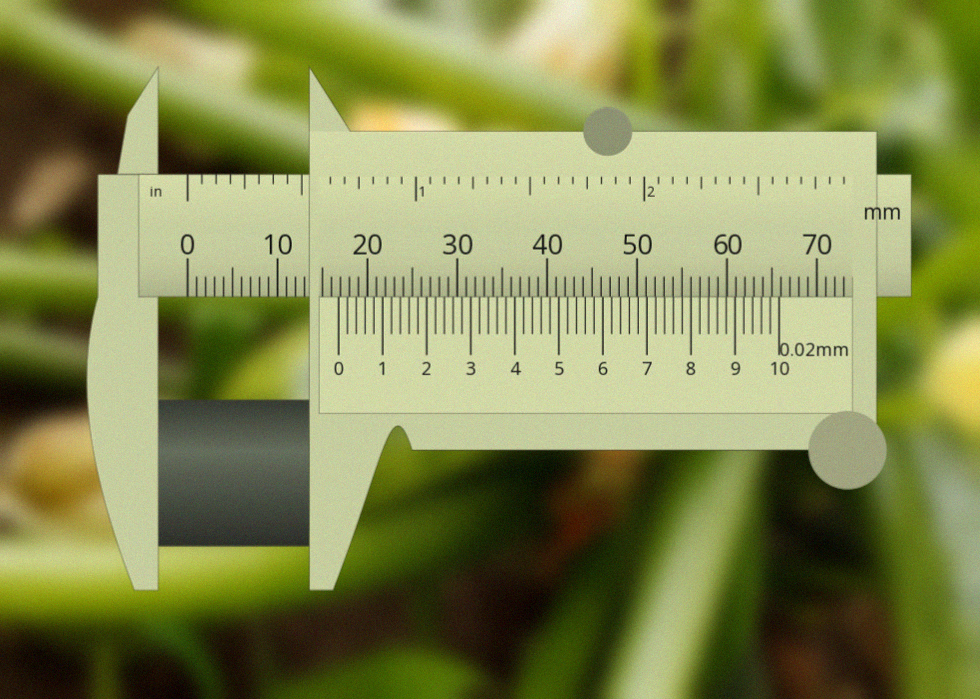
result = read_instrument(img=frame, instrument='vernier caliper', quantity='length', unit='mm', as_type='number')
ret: 16.8 mm
